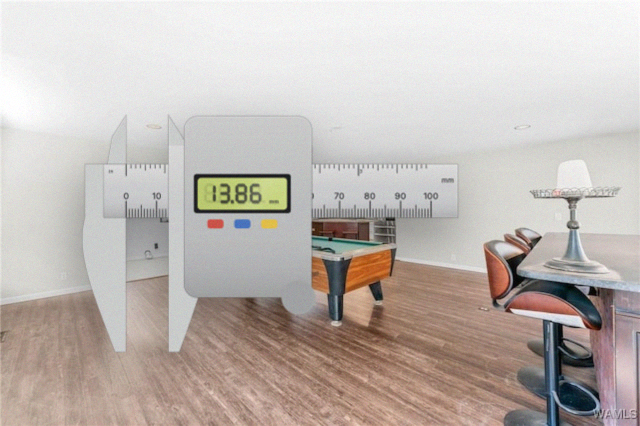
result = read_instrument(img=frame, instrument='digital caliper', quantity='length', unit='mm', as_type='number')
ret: 13.86 mm
